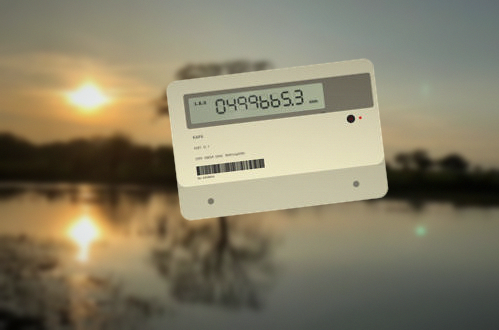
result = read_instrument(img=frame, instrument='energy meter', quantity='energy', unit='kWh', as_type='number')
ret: 499665.3 kWh
